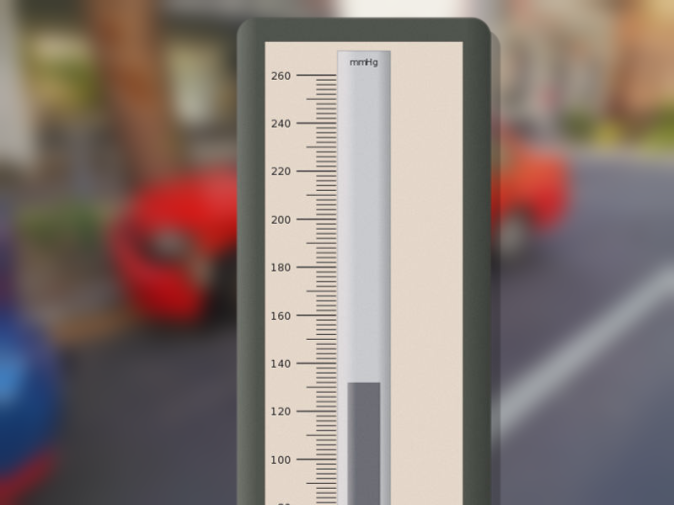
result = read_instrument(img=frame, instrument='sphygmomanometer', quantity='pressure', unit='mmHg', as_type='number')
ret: 132 mmHg
